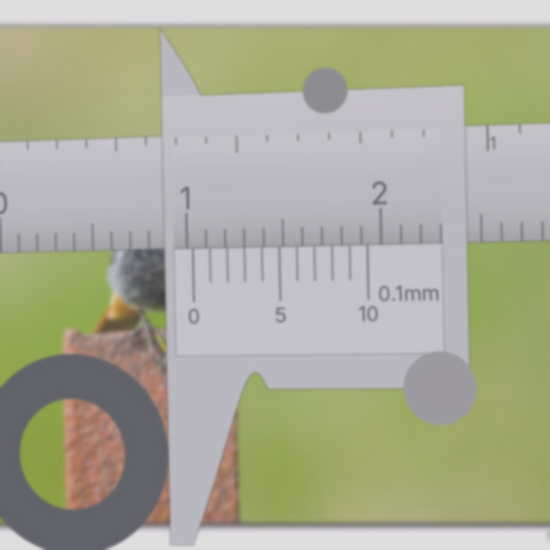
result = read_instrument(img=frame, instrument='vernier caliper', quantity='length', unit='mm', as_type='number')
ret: 10.3 mm
